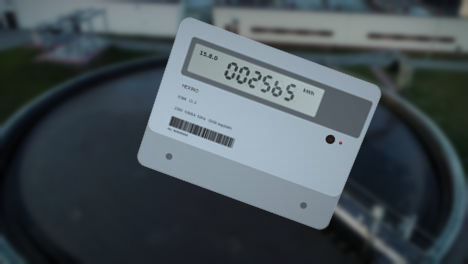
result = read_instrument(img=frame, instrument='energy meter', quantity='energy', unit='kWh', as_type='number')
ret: 2565 kWh
